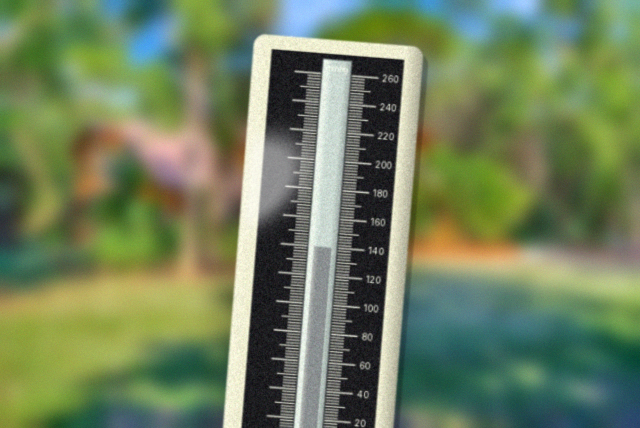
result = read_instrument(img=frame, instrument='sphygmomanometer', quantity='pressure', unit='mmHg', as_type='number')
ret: 140 mmHg
